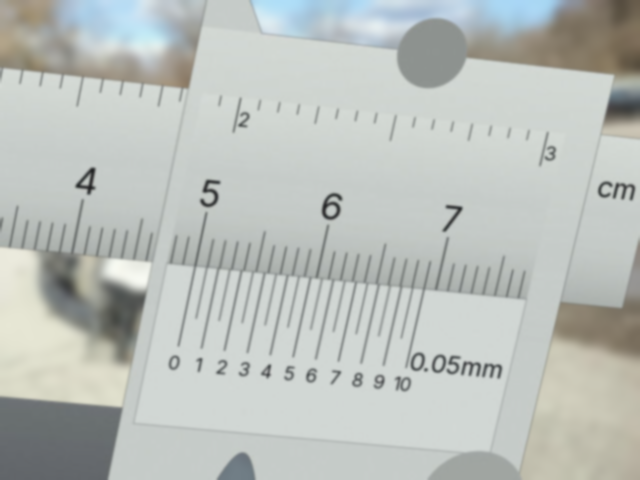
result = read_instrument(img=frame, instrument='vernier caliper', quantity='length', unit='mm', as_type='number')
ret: 50.0 mm
